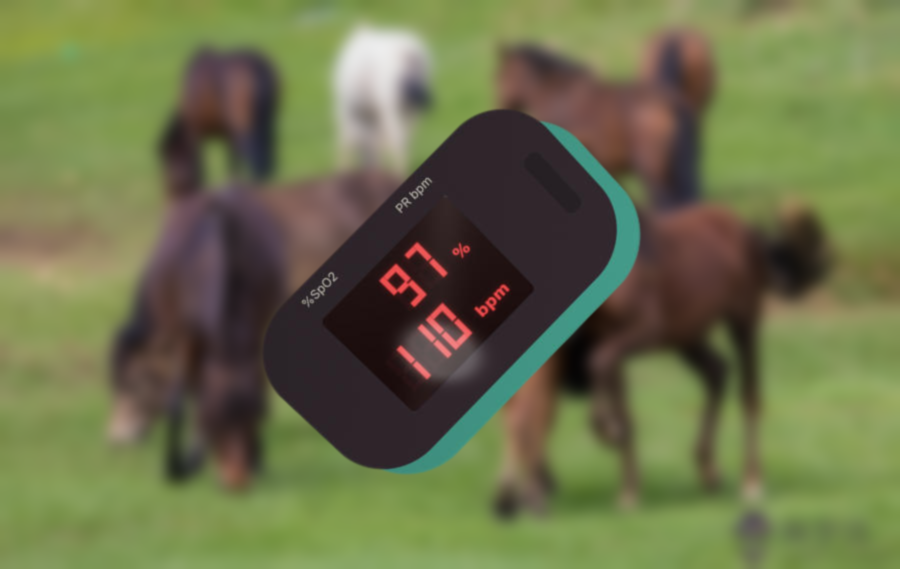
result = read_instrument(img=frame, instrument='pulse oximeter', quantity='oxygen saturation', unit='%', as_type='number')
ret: 97 %
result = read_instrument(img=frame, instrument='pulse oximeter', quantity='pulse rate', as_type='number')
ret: 110 bpm
